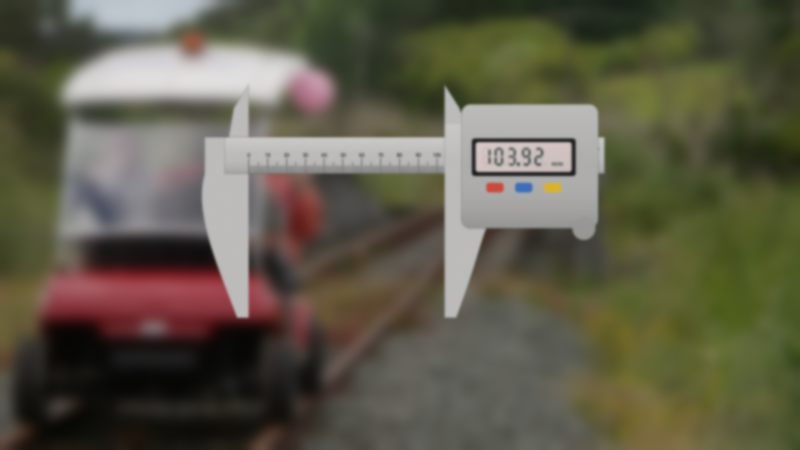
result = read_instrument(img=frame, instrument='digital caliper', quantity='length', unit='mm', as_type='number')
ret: 103.92 mm
